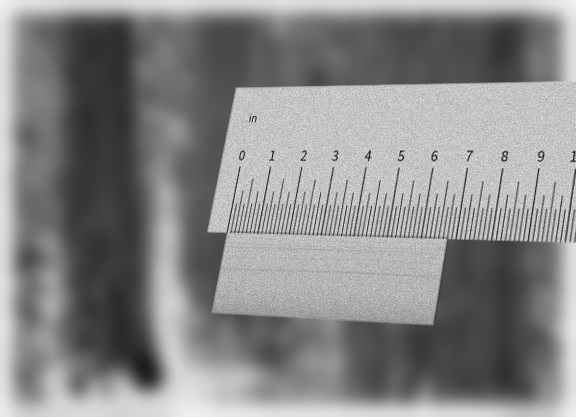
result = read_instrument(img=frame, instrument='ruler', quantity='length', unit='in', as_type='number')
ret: 6.75 in
